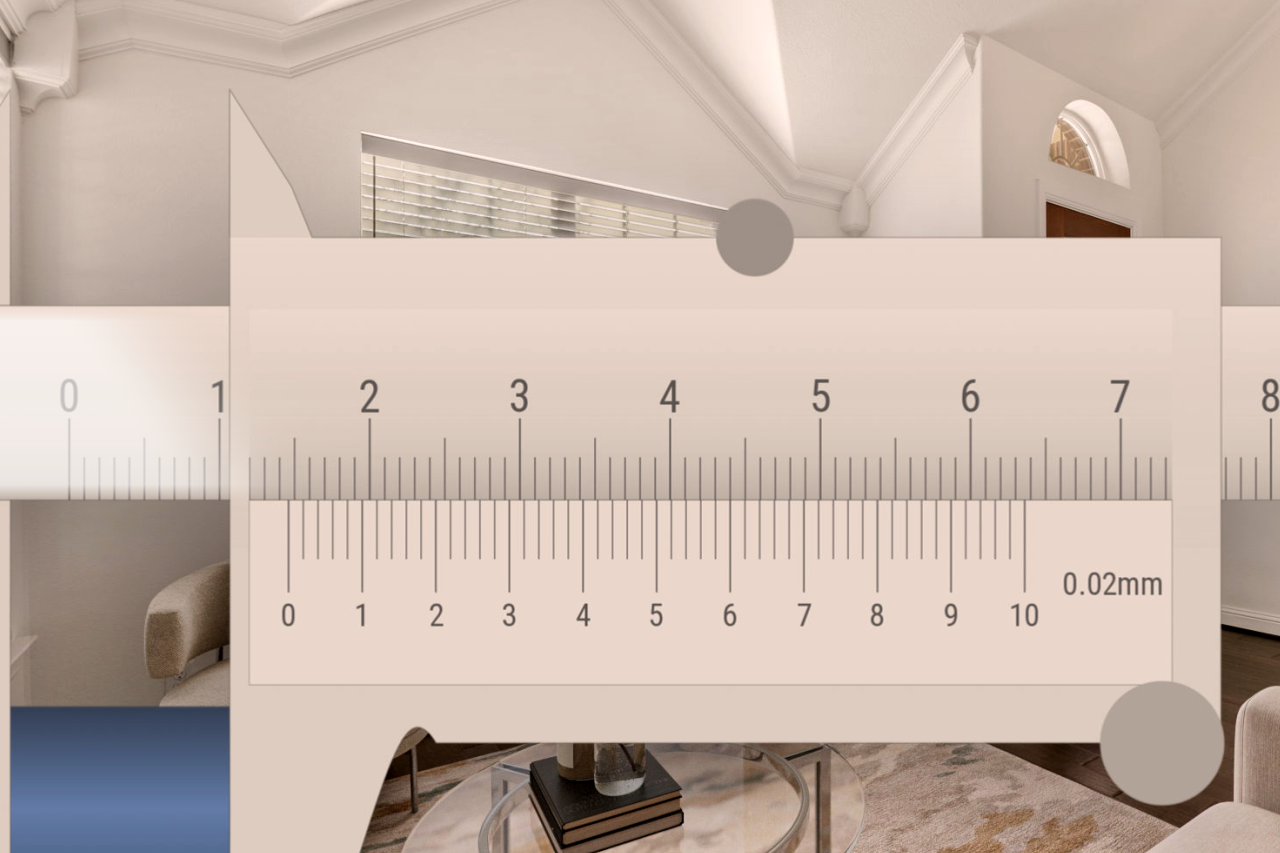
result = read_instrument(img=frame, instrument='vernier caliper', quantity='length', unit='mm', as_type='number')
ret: 14.6 mm
